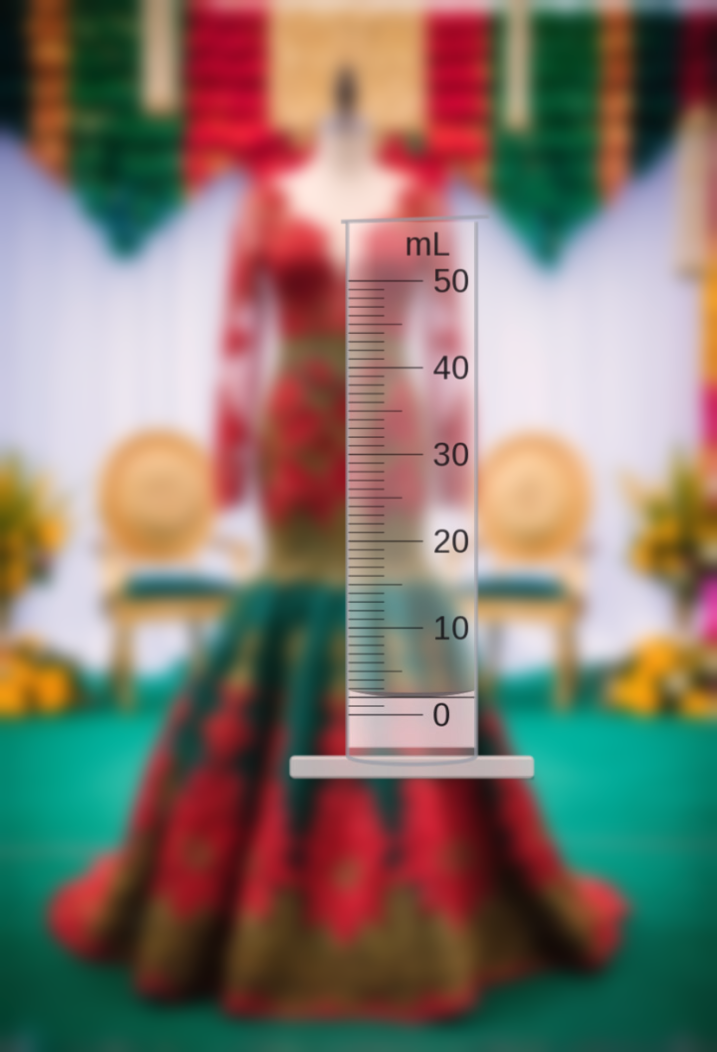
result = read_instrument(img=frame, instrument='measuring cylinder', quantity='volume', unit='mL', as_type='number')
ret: 2 mL
